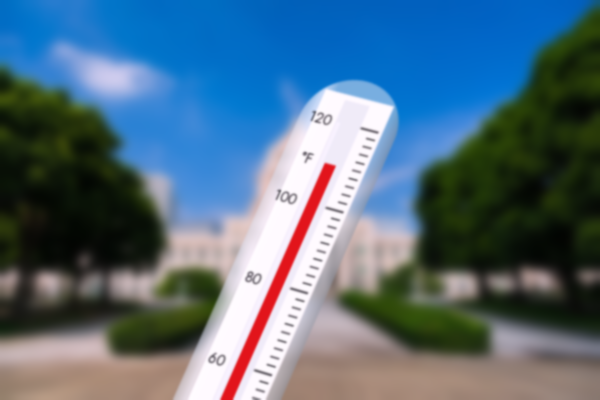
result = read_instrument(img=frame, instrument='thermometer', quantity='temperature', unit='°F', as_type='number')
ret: 110 °F
